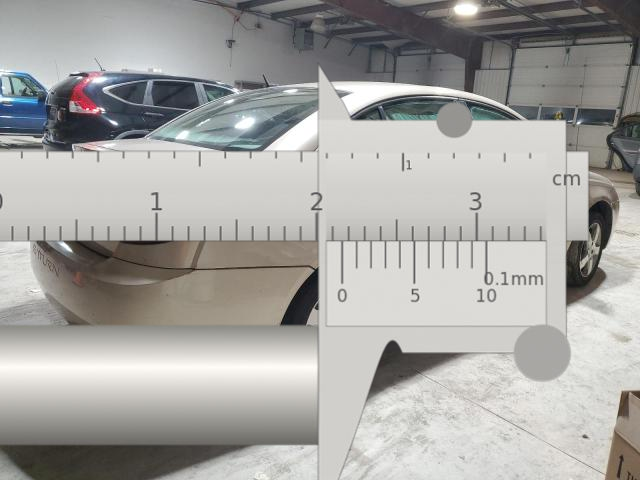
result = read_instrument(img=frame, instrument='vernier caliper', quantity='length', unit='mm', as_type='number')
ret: 21.6 mm
